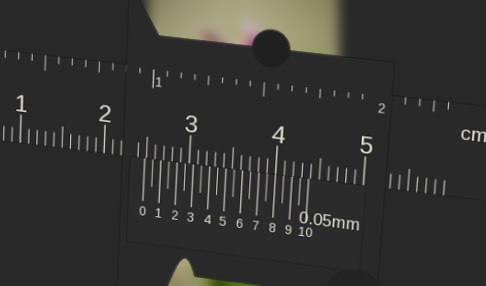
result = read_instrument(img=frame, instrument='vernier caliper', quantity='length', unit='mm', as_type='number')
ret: 24.8 mm
